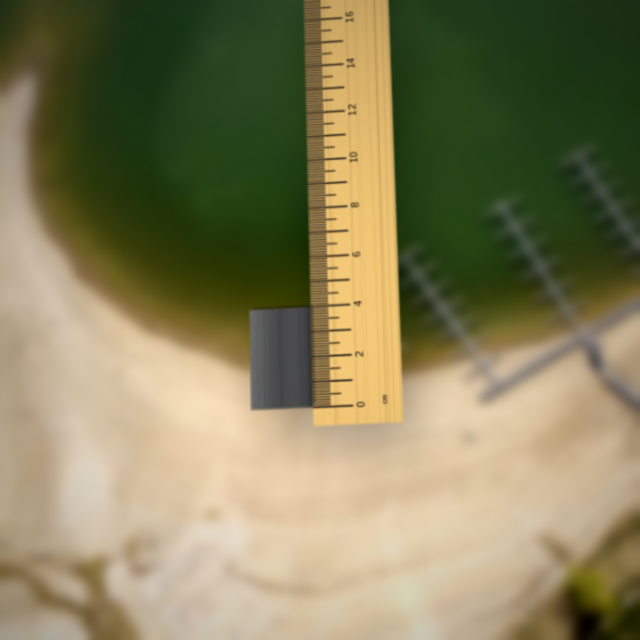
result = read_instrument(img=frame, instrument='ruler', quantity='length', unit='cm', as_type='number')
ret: 4 cm
